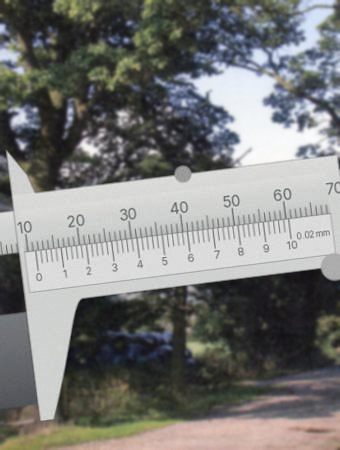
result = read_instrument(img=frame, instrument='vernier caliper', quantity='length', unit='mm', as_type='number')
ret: 11.5 mm
